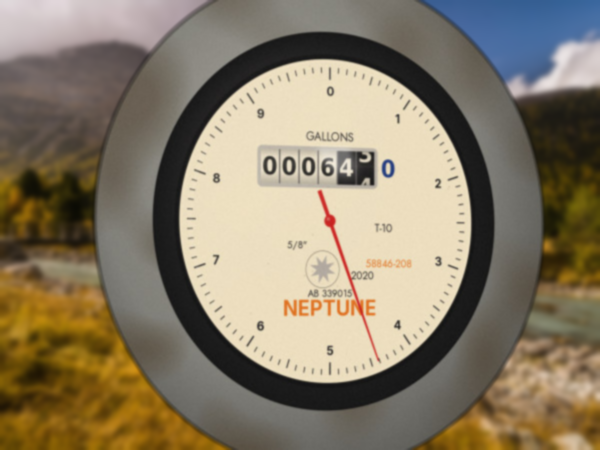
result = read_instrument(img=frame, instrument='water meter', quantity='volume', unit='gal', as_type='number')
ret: 6434.4 gal
